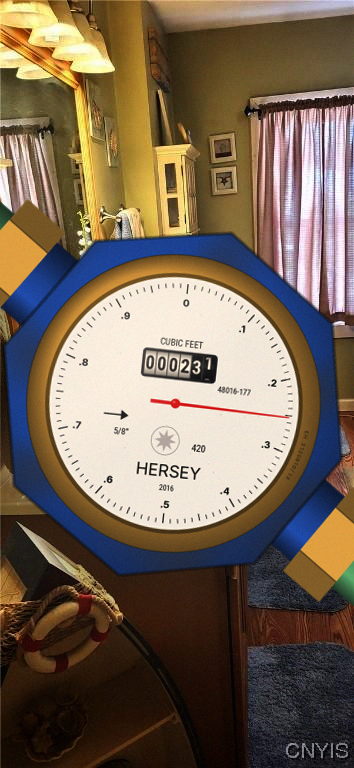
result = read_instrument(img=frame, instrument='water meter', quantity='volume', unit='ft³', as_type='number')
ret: 231.25 ft³
